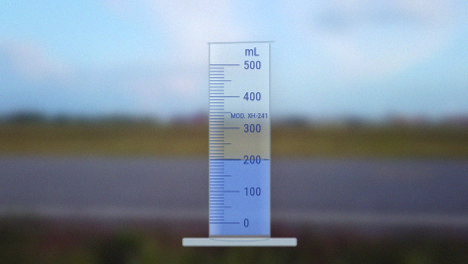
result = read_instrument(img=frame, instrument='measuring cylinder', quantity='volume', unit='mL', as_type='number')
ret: 200 mL
